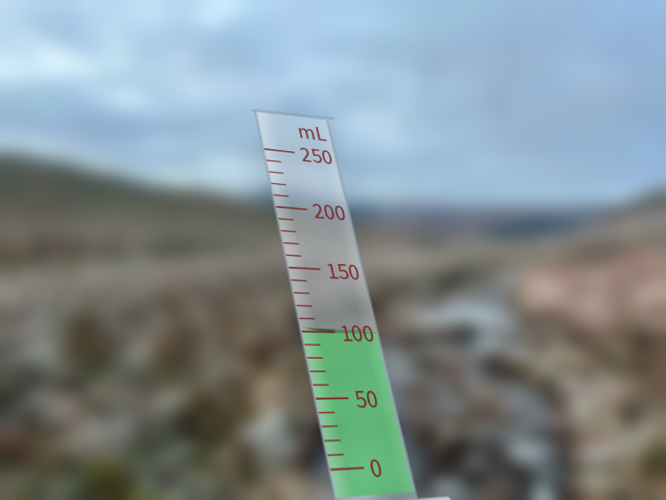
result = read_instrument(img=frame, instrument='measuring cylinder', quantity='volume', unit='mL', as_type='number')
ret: 100 mL
